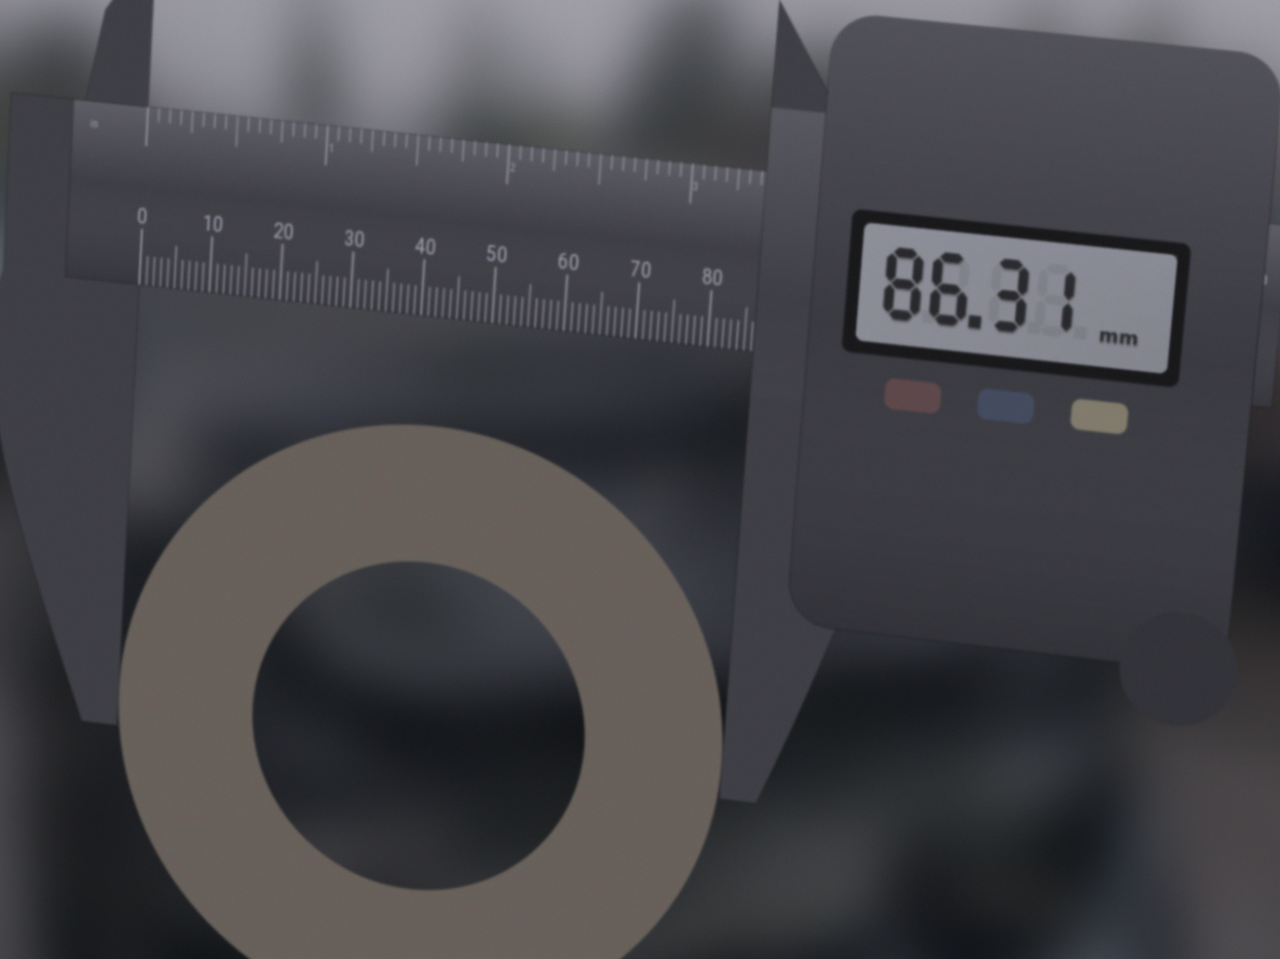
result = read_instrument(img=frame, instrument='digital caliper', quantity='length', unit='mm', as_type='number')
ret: 86.31 mm
